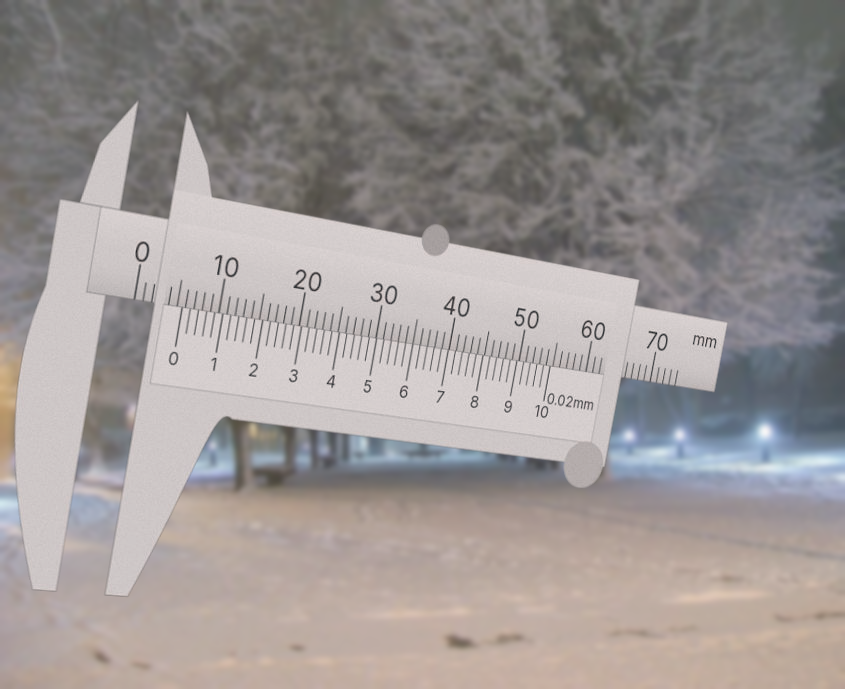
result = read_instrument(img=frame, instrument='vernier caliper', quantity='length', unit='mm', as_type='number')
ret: 5.6 mm
